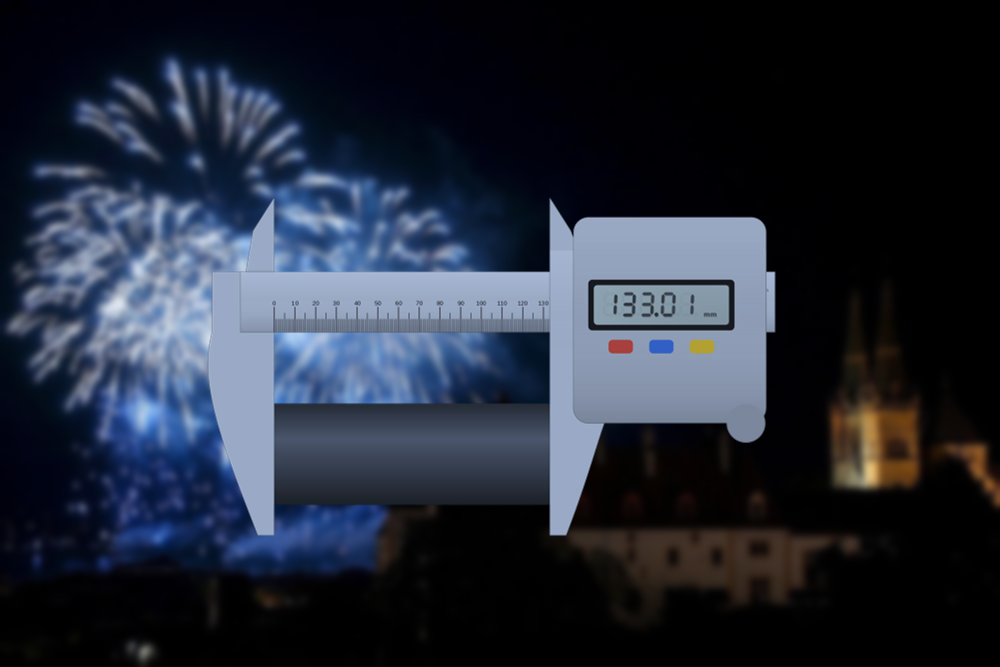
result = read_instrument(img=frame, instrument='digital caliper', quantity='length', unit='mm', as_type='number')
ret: 133.01 mm
